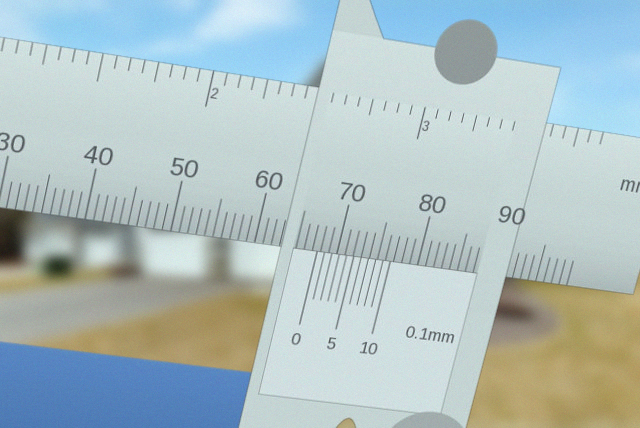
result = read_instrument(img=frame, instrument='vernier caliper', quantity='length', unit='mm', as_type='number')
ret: 67.6 mm
